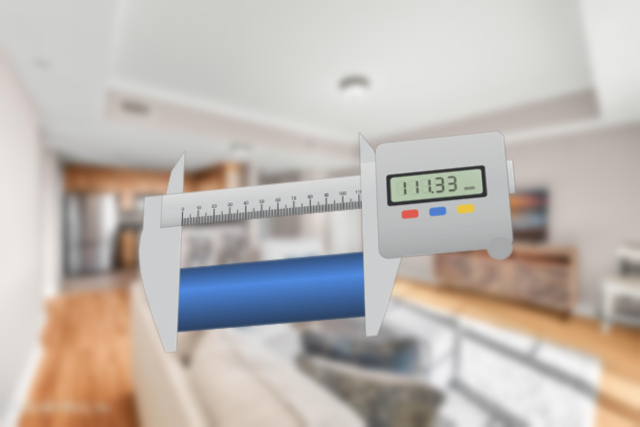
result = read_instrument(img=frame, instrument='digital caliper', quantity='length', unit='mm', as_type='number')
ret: 111.33 mm
